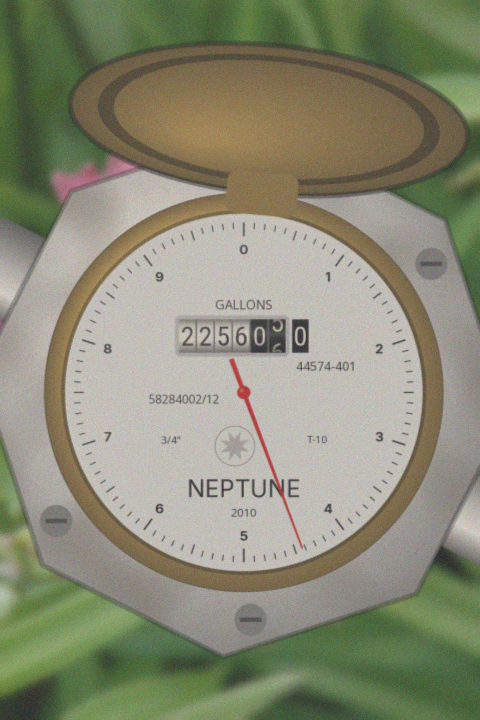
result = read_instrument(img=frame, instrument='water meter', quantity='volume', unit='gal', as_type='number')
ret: 2256054.4 gal
